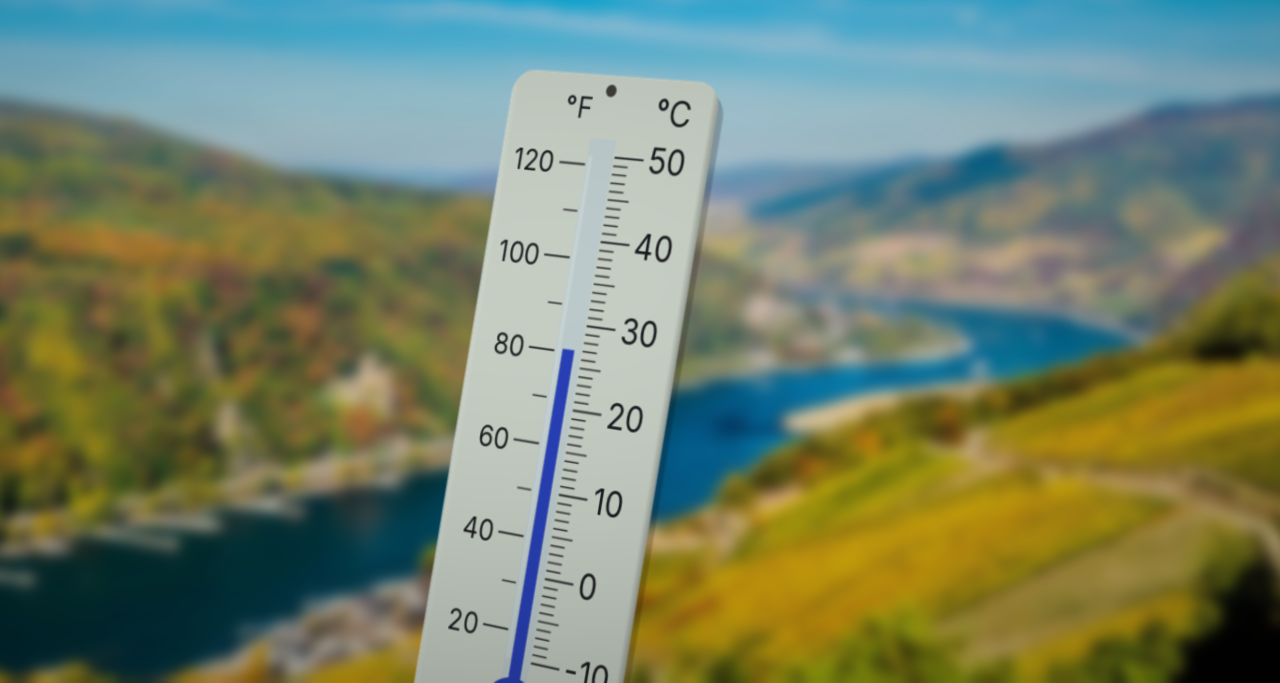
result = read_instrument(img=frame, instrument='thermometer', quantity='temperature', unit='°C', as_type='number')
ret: 27 °C
